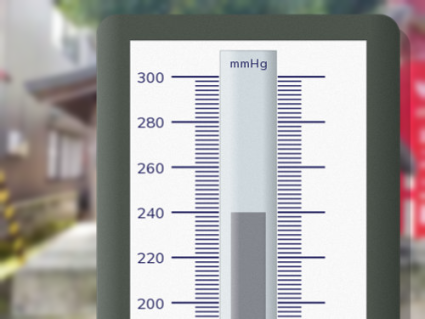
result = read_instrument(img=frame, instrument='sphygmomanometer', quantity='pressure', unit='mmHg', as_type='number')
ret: 240 mmHg
